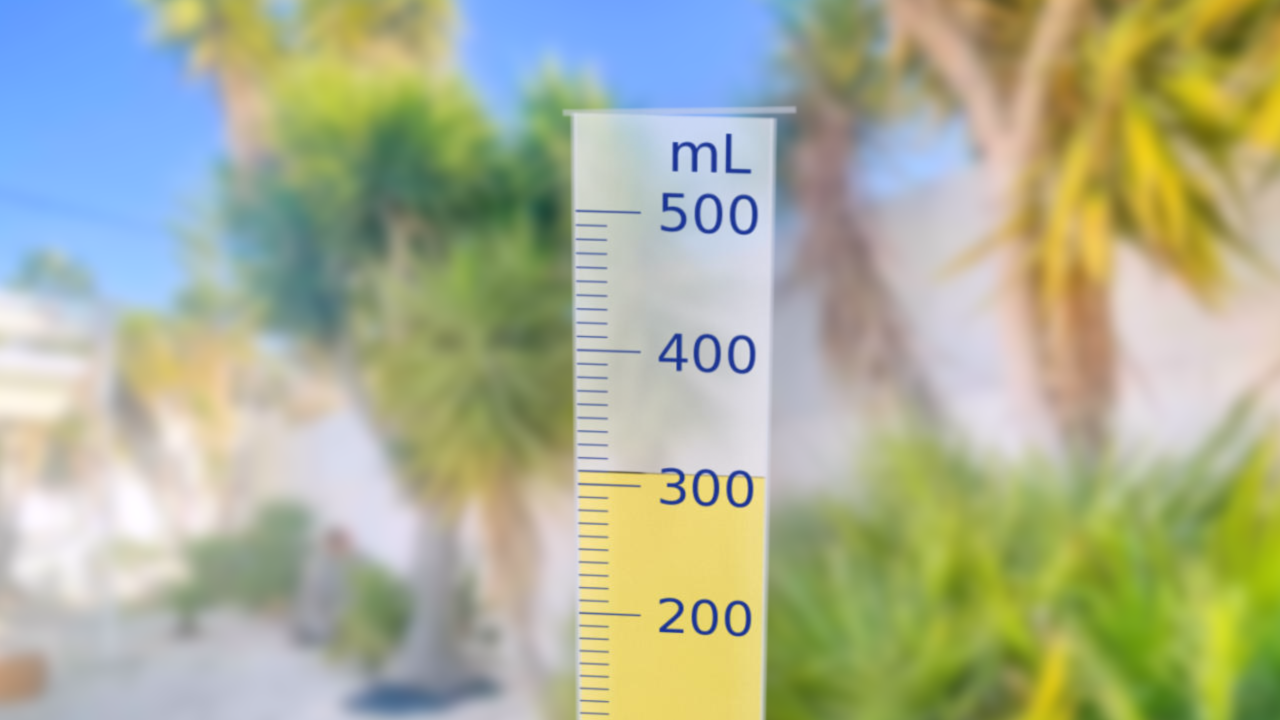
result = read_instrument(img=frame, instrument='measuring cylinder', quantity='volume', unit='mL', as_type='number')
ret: 310 mL
